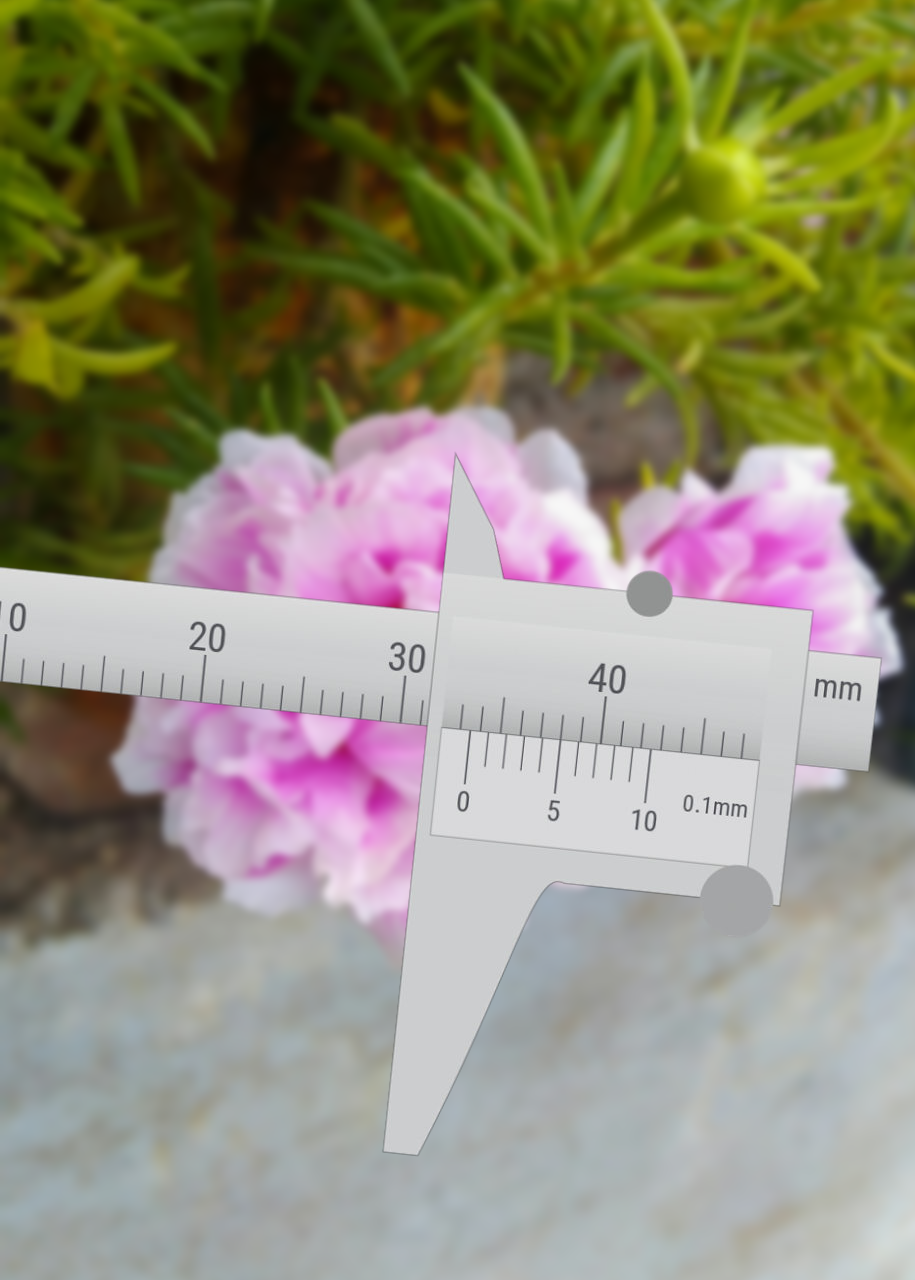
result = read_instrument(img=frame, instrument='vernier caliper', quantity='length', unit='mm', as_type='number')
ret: 33.5 mm
